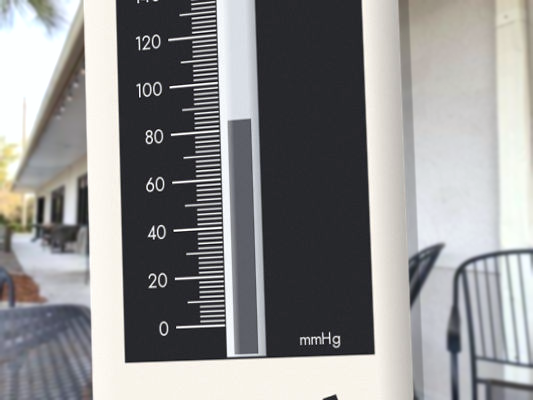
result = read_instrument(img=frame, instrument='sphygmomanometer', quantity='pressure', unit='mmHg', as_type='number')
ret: 84 mmHg
